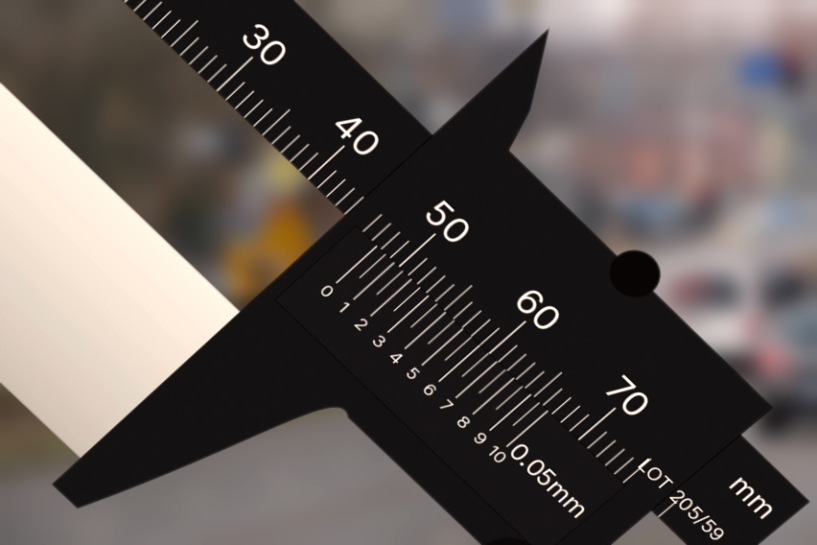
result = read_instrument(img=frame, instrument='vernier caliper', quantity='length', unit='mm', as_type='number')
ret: 47.6 mm
